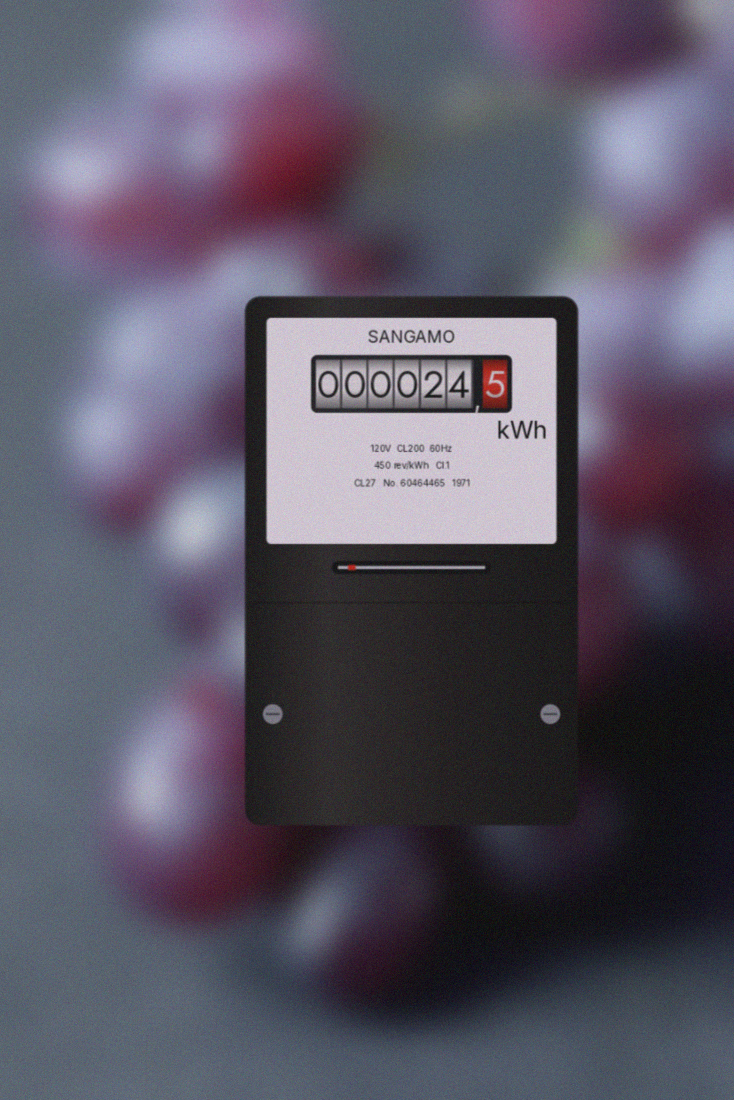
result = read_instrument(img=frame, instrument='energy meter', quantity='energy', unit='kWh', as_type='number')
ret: 24.5 kWh
